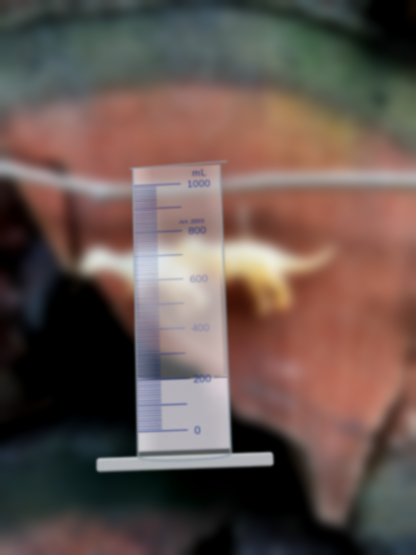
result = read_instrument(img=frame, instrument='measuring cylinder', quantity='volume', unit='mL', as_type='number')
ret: 200 mL
